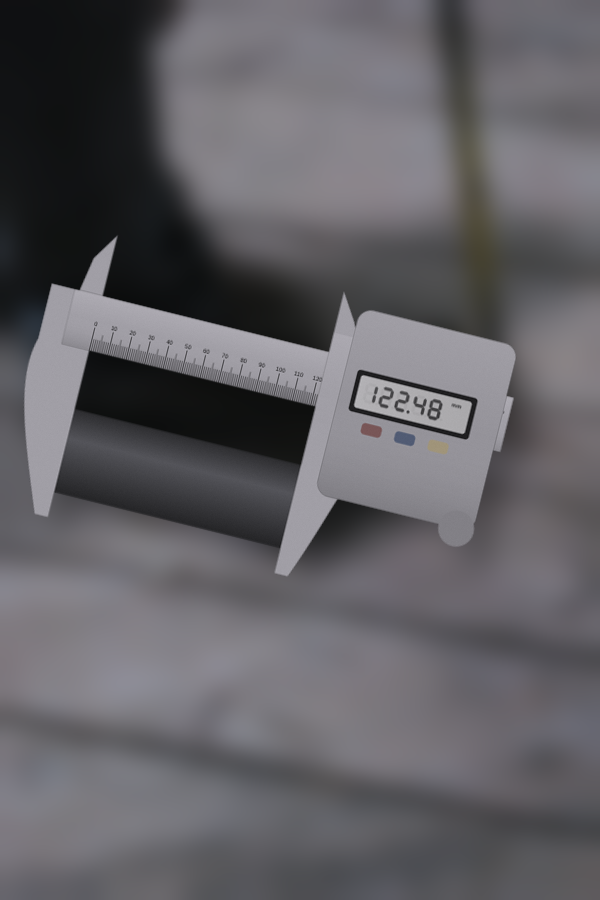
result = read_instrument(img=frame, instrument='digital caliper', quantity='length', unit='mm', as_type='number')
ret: 122.48 mm
